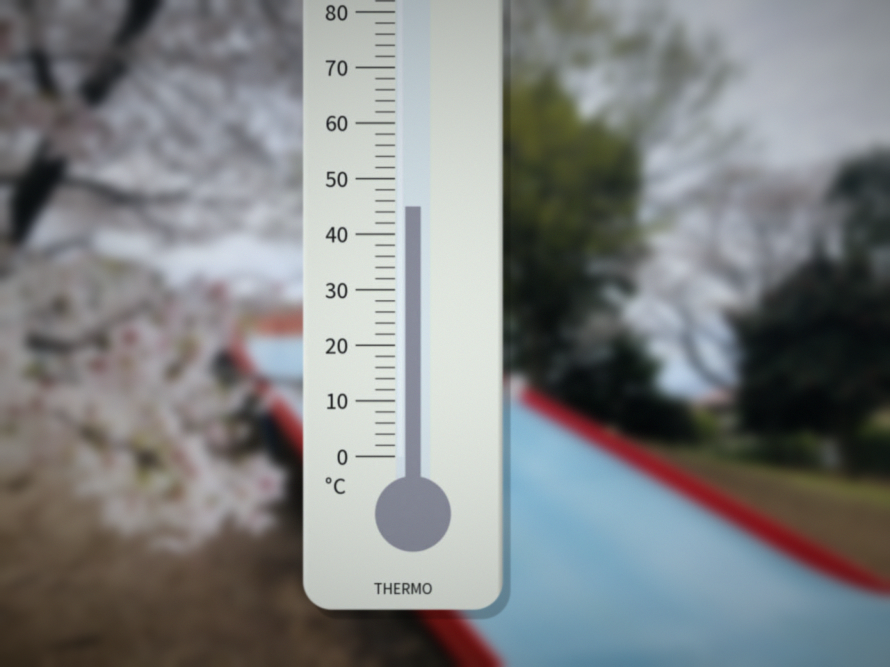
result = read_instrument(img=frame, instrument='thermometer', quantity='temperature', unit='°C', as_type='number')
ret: 45 °C
